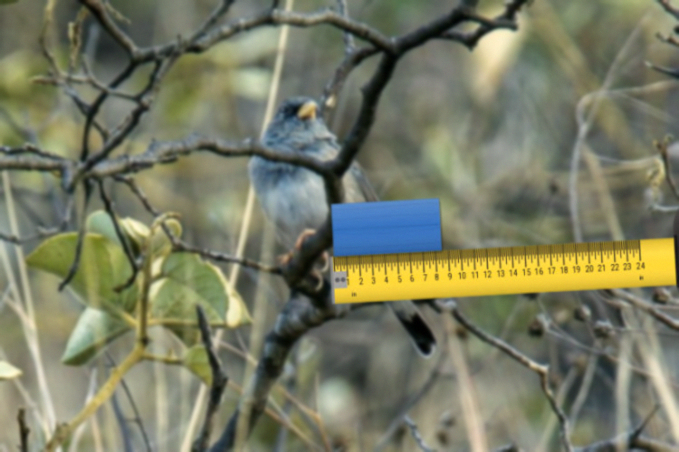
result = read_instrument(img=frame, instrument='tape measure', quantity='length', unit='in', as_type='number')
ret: 8.5 in
